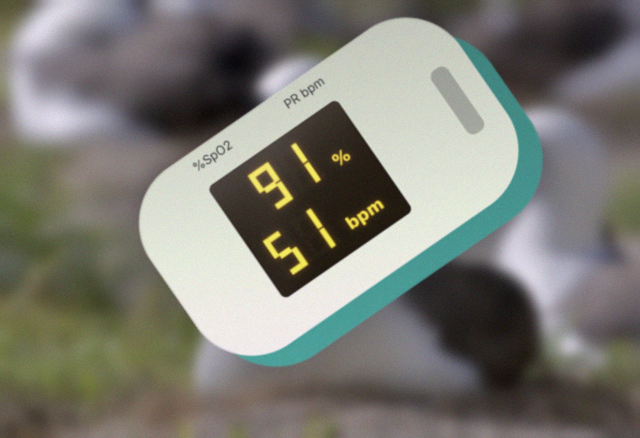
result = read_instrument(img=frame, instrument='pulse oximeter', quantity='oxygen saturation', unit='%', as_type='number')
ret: 91 %
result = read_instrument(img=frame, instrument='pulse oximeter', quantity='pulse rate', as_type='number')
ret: 51 bpm
